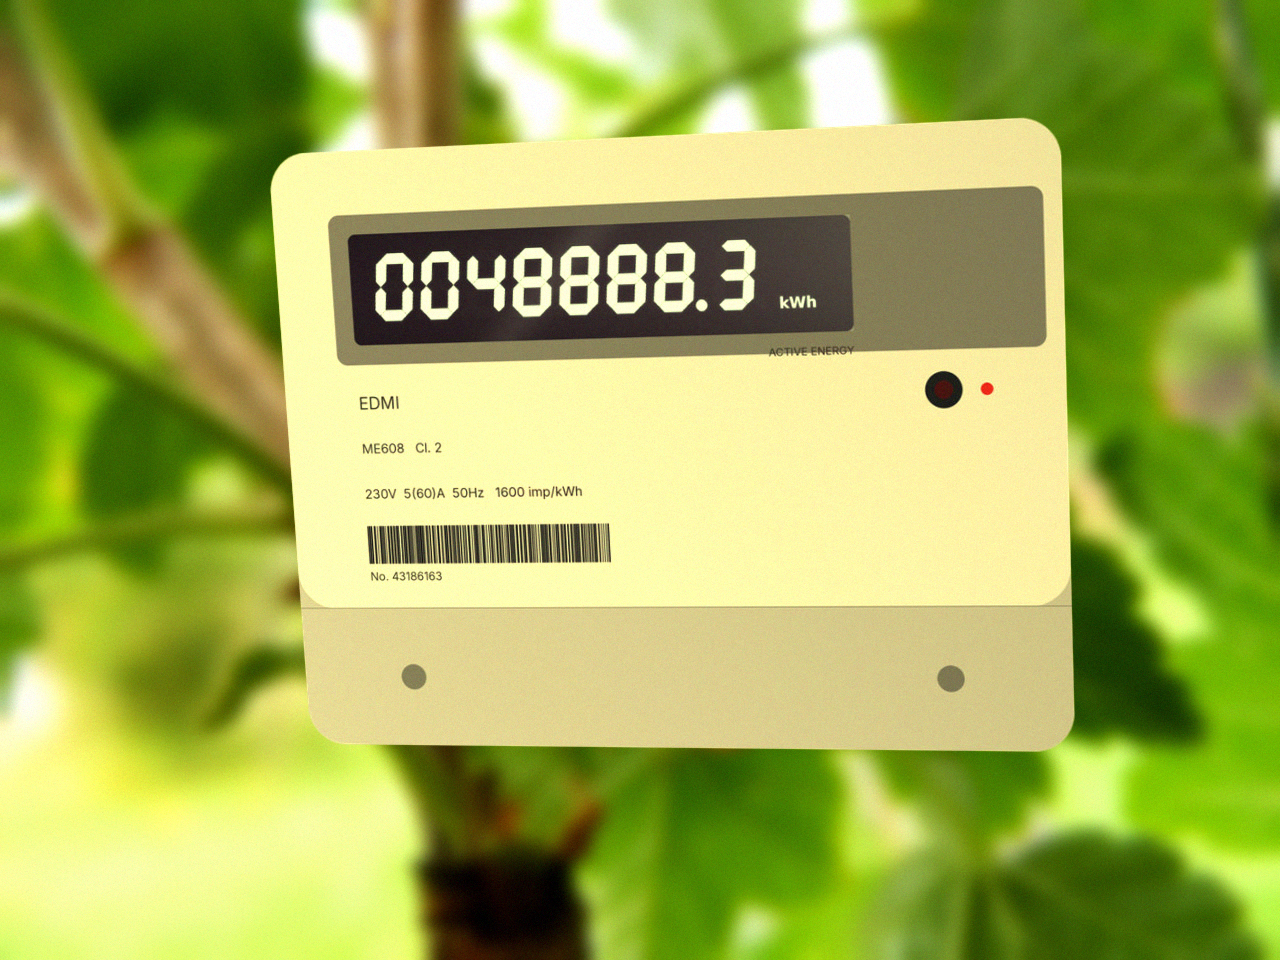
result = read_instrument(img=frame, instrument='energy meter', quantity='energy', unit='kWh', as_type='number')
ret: 48888.3 kWh
